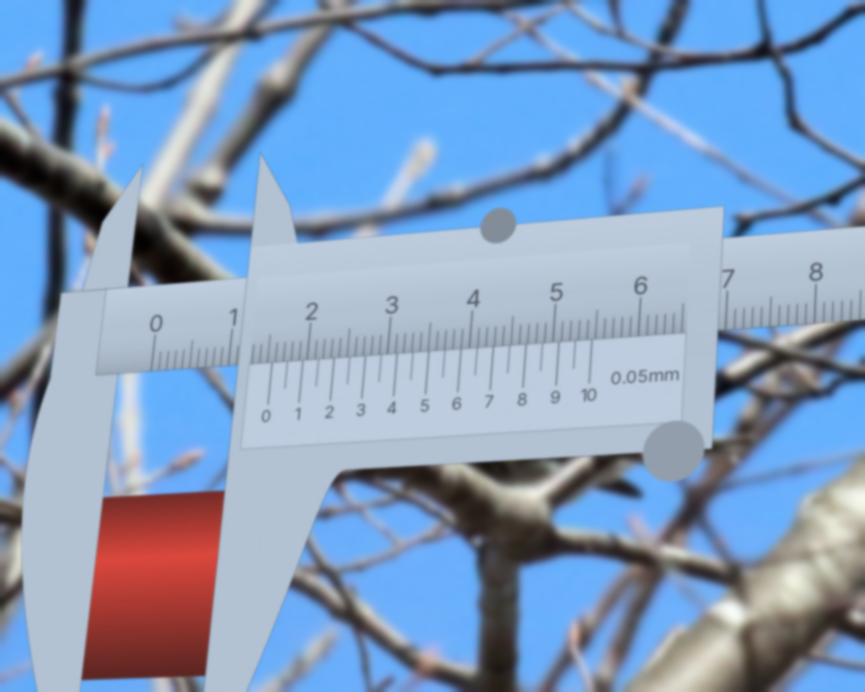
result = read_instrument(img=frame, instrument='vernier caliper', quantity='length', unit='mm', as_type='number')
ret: 15.6 mm
